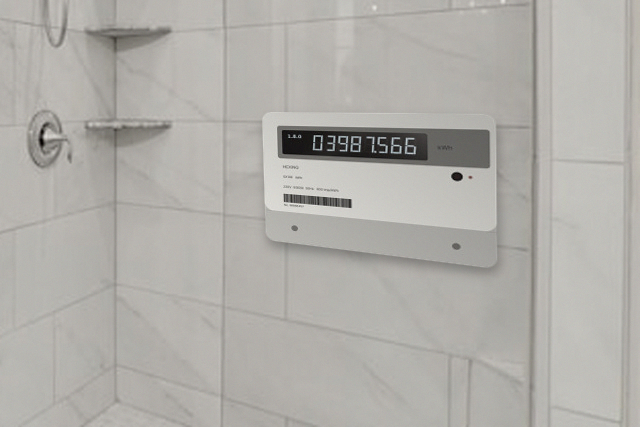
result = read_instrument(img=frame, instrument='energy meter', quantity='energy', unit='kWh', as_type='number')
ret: 3987.566 kWh
